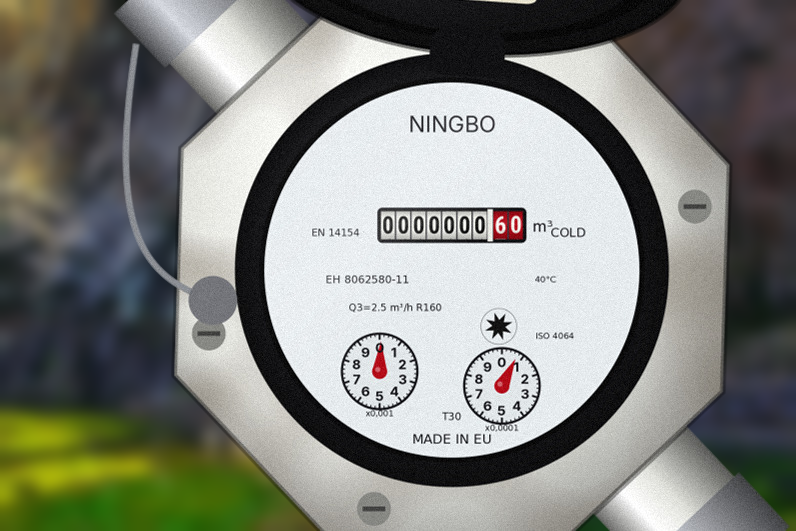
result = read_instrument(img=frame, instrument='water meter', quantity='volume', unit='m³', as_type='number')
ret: 0.6000 m³
